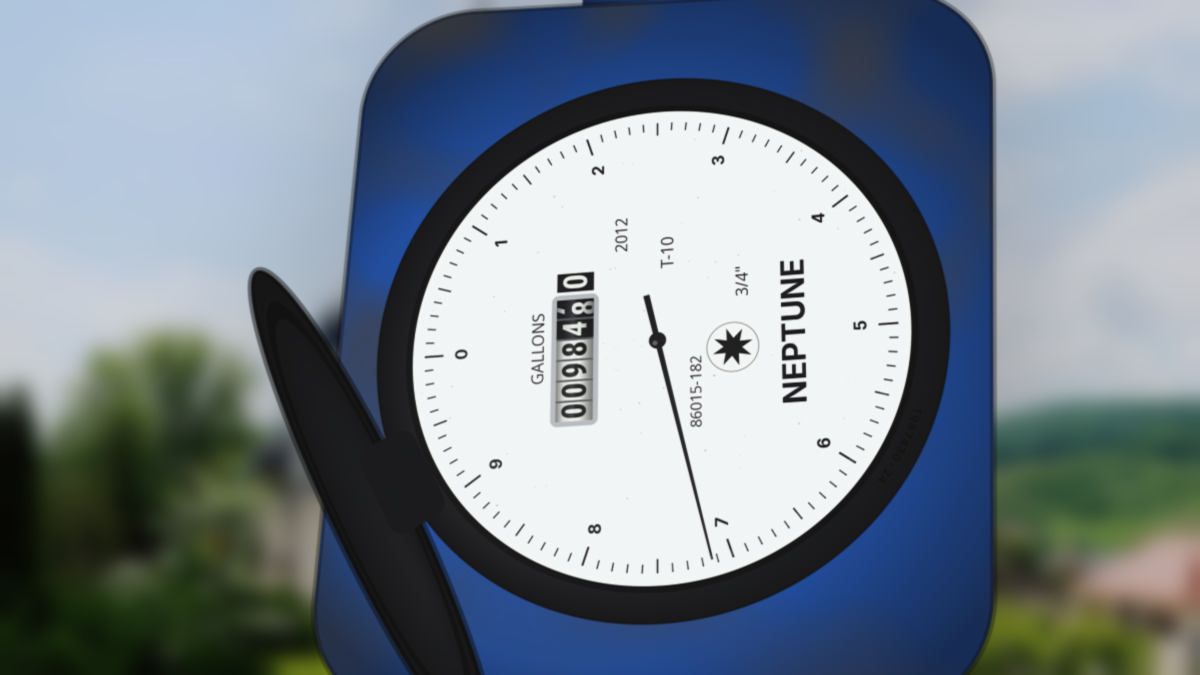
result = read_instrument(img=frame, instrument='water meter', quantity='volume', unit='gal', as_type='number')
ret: 98477.1 gal
